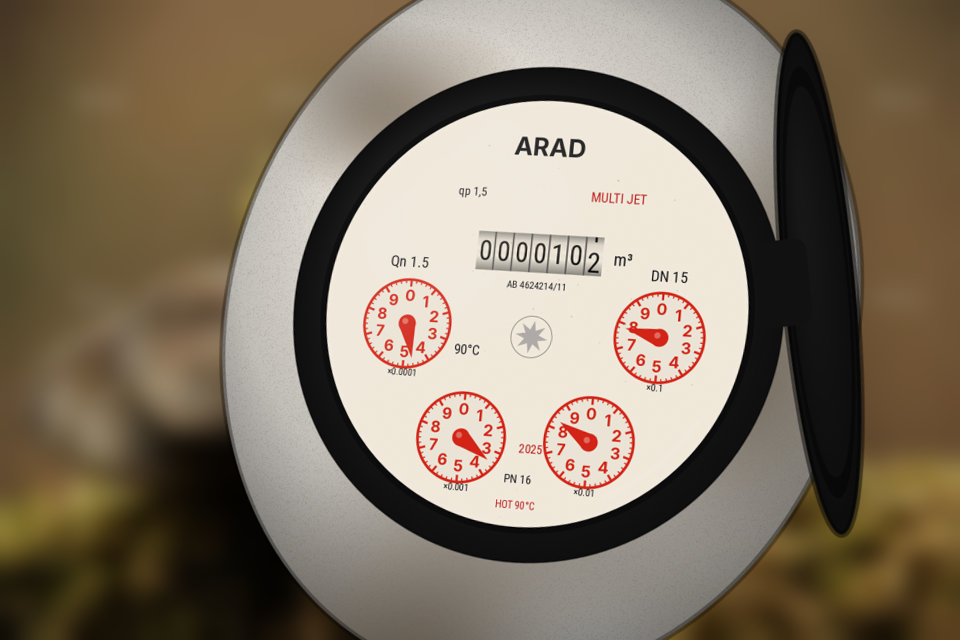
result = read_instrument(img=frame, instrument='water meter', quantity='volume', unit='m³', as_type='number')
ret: 101.7834 m³
